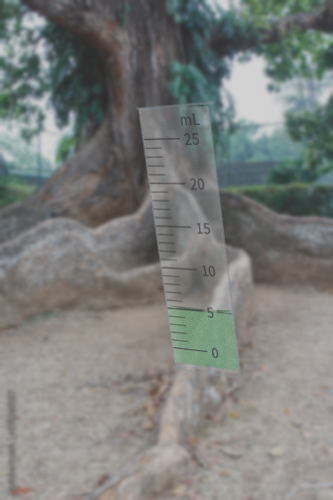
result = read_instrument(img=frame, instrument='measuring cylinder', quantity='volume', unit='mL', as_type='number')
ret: 5 mL
